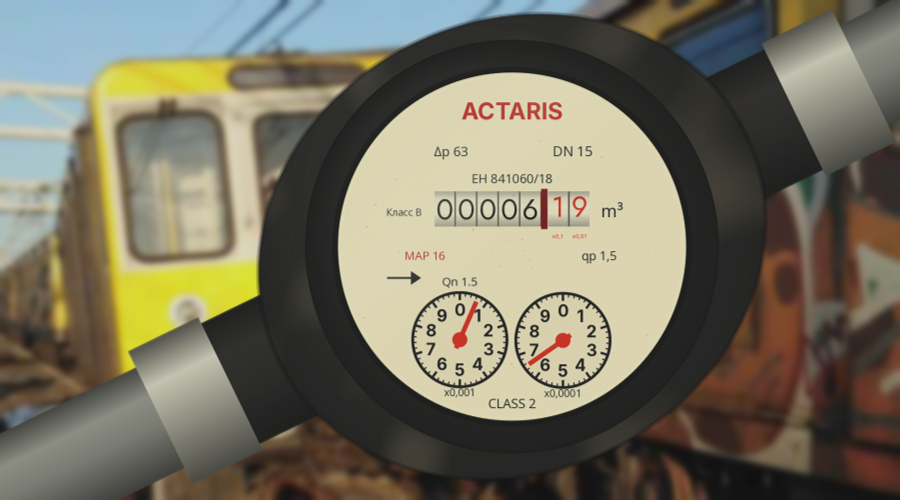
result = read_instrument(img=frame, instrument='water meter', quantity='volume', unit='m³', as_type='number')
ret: 6.1906 m³
